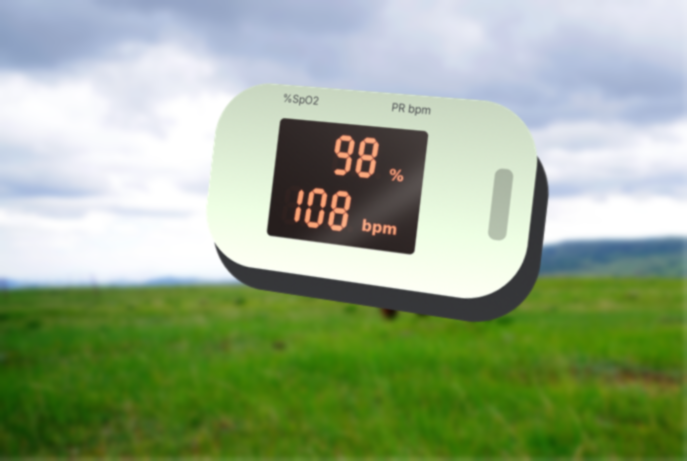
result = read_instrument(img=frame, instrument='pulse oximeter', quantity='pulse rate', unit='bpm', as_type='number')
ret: 108 bpm
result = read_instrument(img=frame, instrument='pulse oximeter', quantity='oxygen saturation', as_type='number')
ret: 98 %
